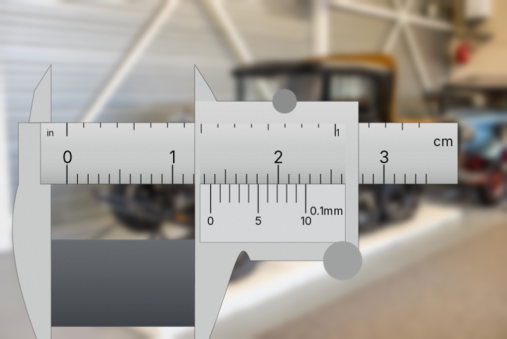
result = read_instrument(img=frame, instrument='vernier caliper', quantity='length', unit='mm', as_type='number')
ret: 13.6 mm
